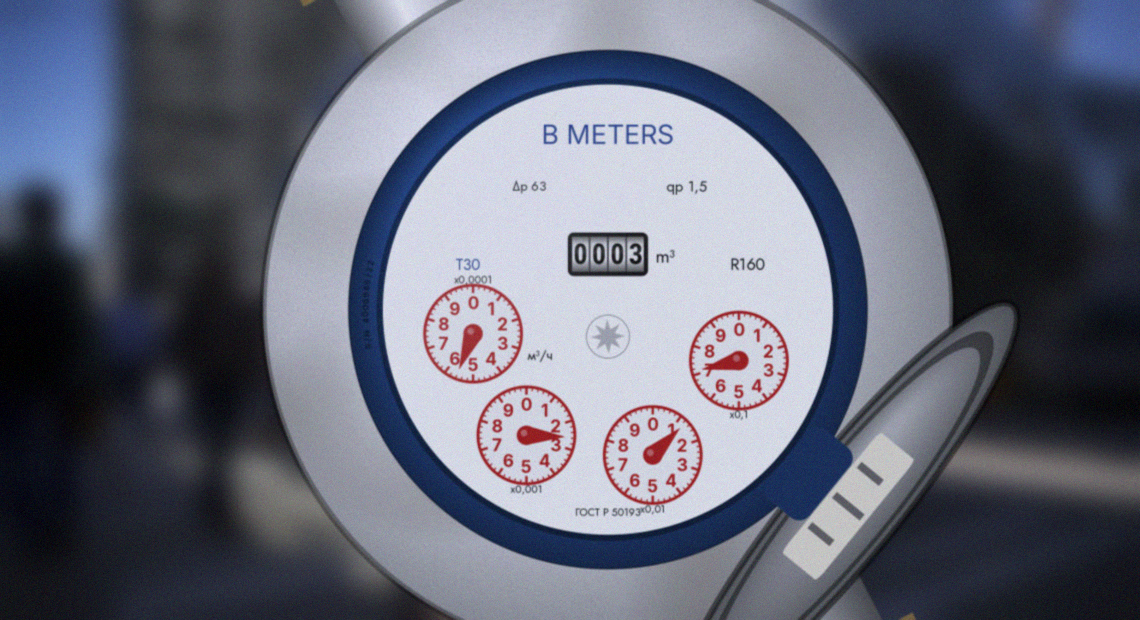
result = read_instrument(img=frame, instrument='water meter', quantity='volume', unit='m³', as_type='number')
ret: 3.7125 m³
